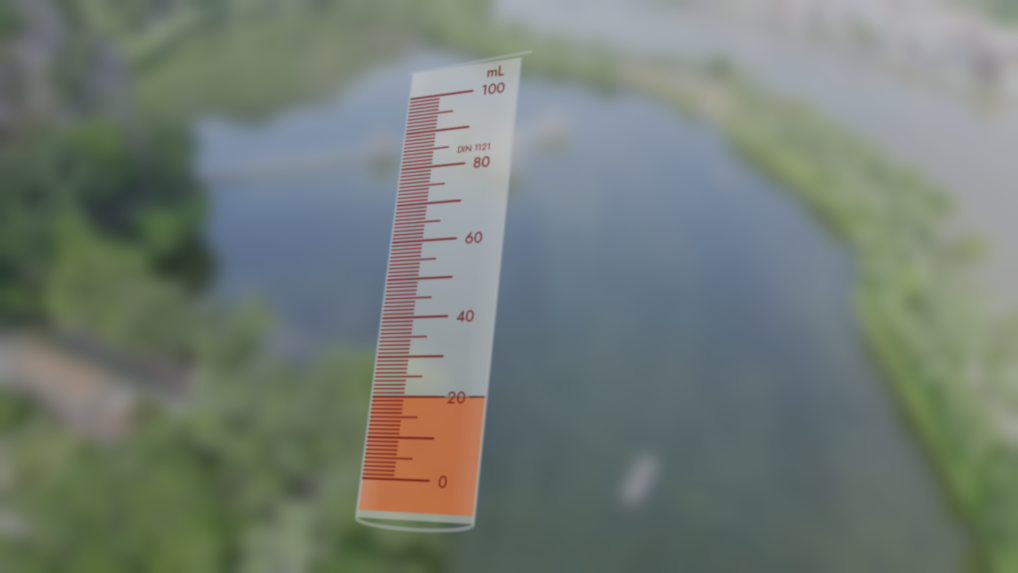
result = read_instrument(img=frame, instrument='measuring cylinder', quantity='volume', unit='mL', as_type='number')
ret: 20 mL
